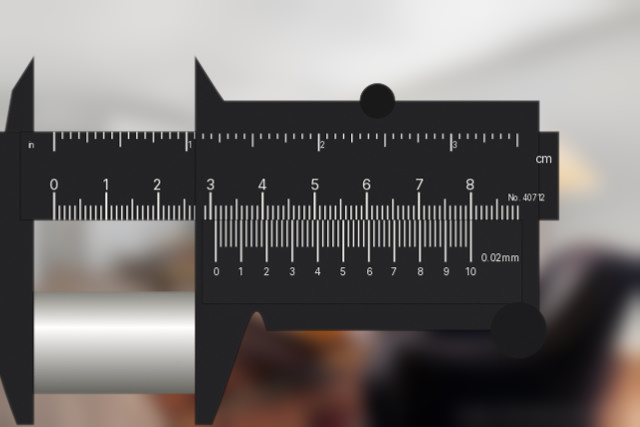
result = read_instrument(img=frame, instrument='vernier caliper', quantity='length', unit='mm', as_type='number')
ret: 31.0 mm
